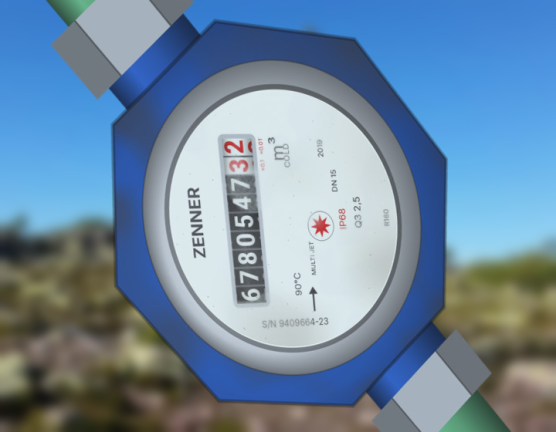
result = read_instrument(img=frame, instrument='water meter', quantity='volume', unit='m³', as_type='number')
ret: 6780547.32 m³
